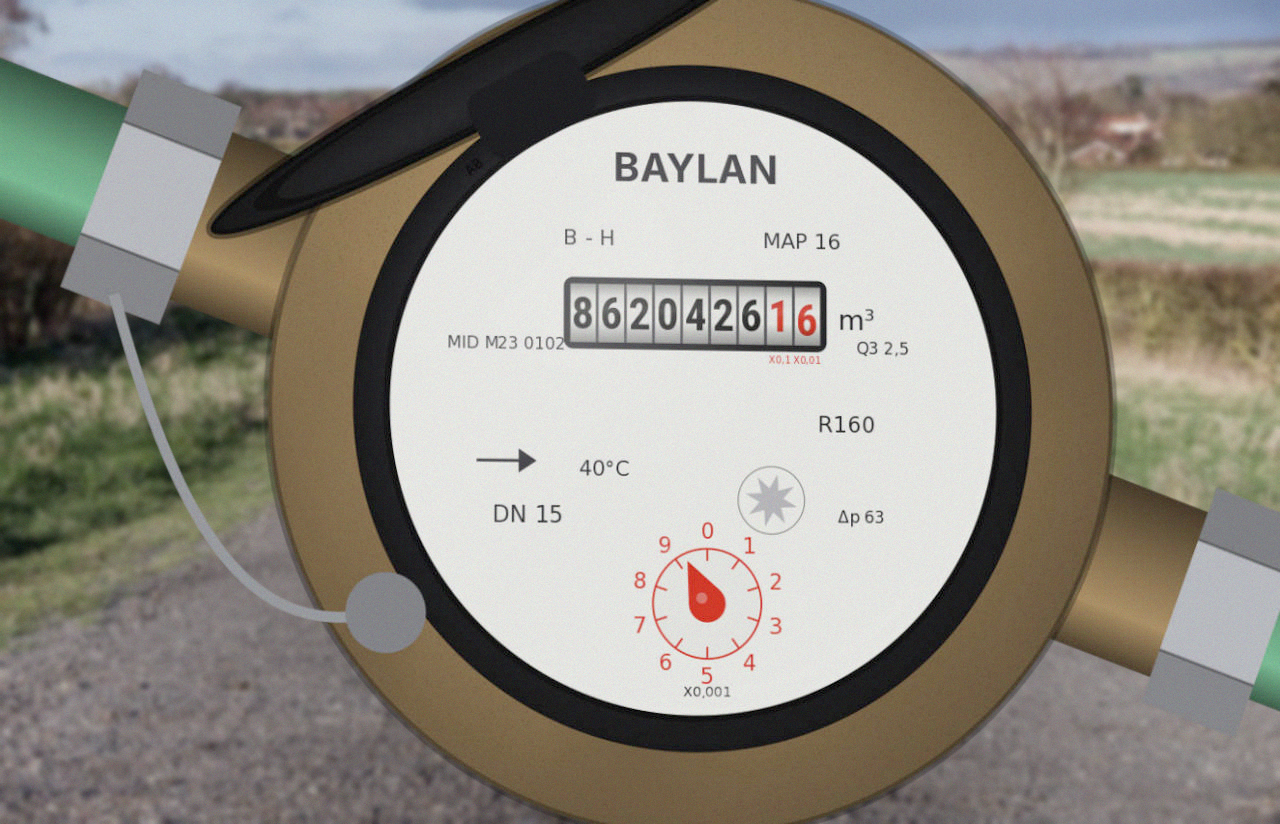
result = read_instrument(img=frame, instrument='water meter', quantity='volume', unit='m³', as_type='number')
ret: 8620426.159 m³
